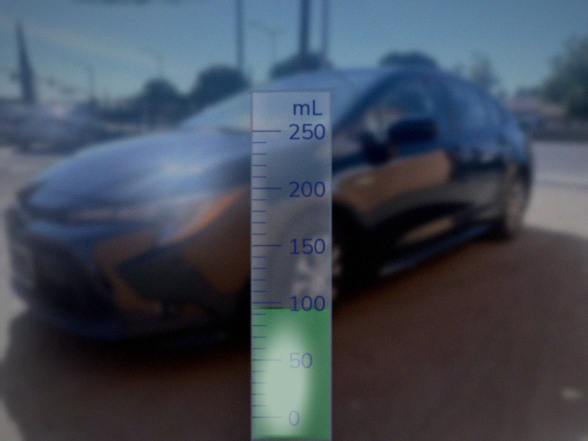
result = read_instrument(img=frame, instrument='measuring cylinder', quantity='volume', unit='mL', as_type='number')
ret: 95 mL
